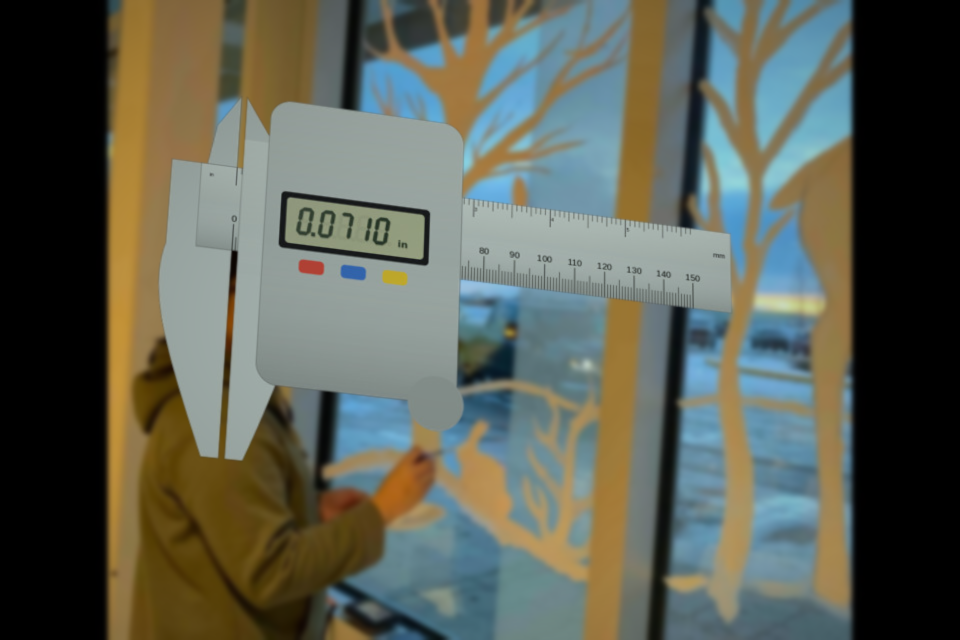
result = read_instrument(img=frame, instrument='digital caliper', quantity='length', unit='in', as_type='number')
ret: 0.0710 in
